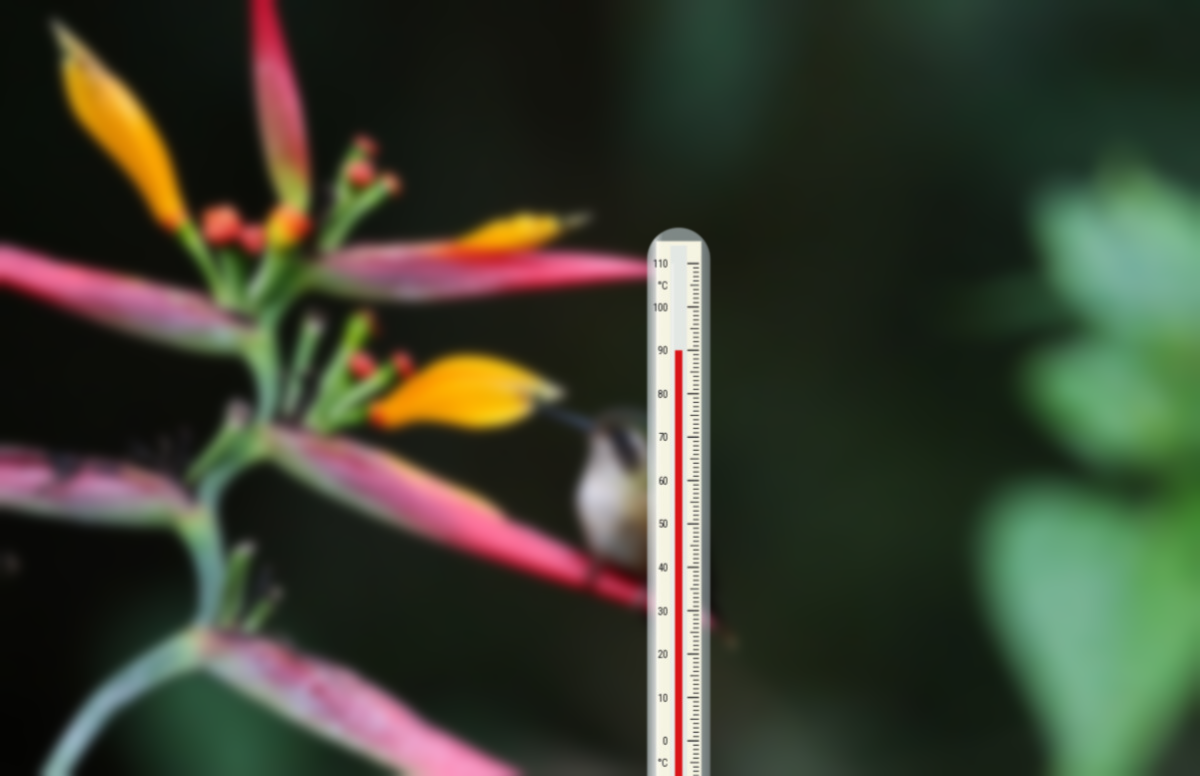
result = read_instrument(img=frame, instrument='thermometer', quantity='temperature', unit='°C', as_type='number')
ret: 90 °C
